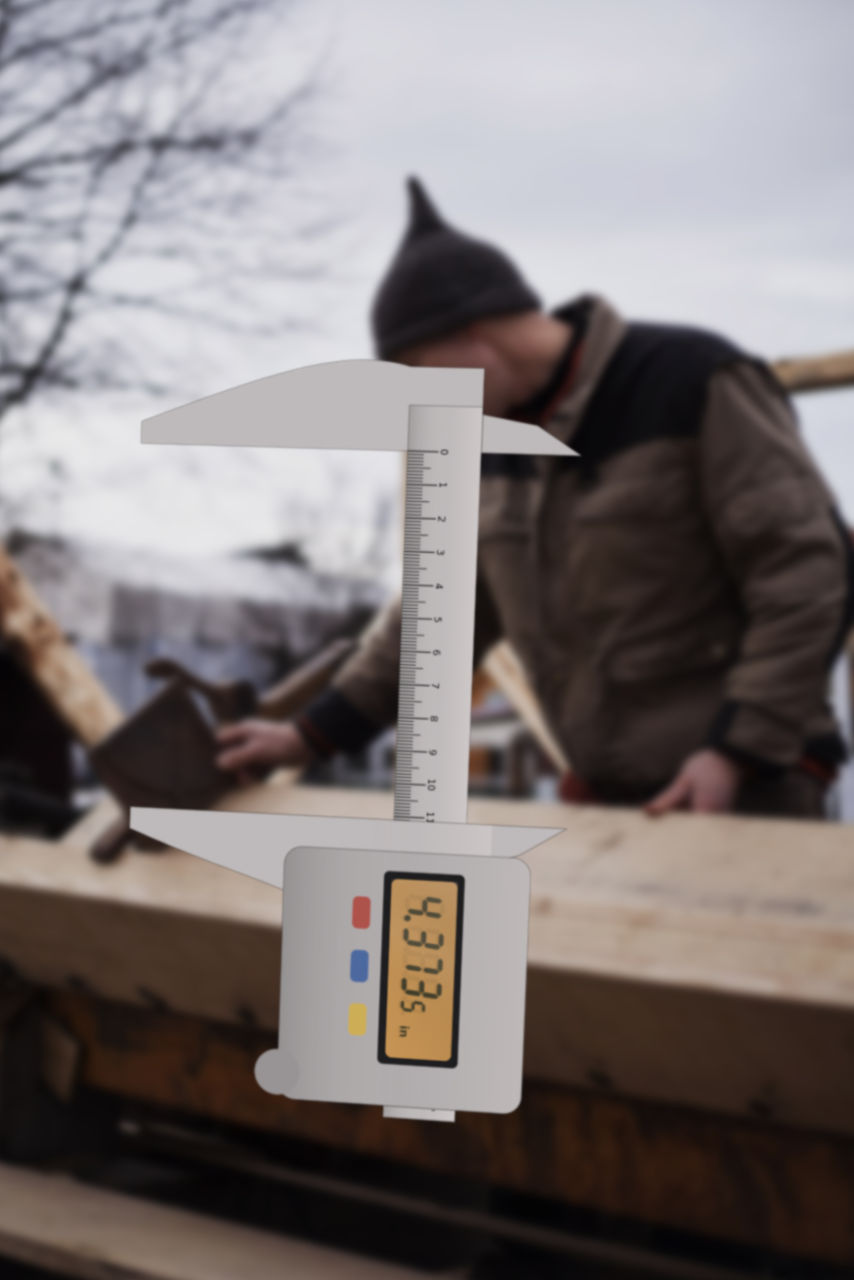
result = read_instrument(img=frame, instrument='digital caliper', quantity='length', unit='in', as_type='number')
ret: 4.3735 in
